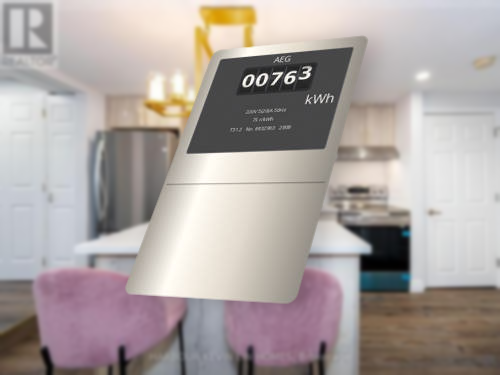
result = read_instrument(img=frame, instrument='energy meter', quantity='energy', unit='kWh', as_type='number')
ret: 763 kWh
